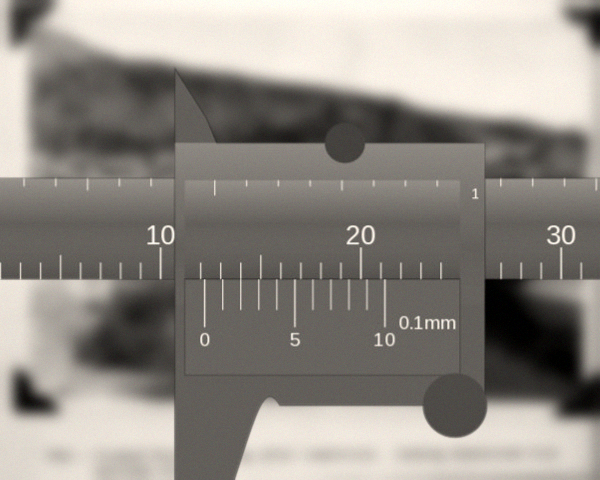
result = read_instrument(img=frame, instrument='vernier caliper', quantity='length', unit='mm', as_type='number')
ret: 12.2 mm
